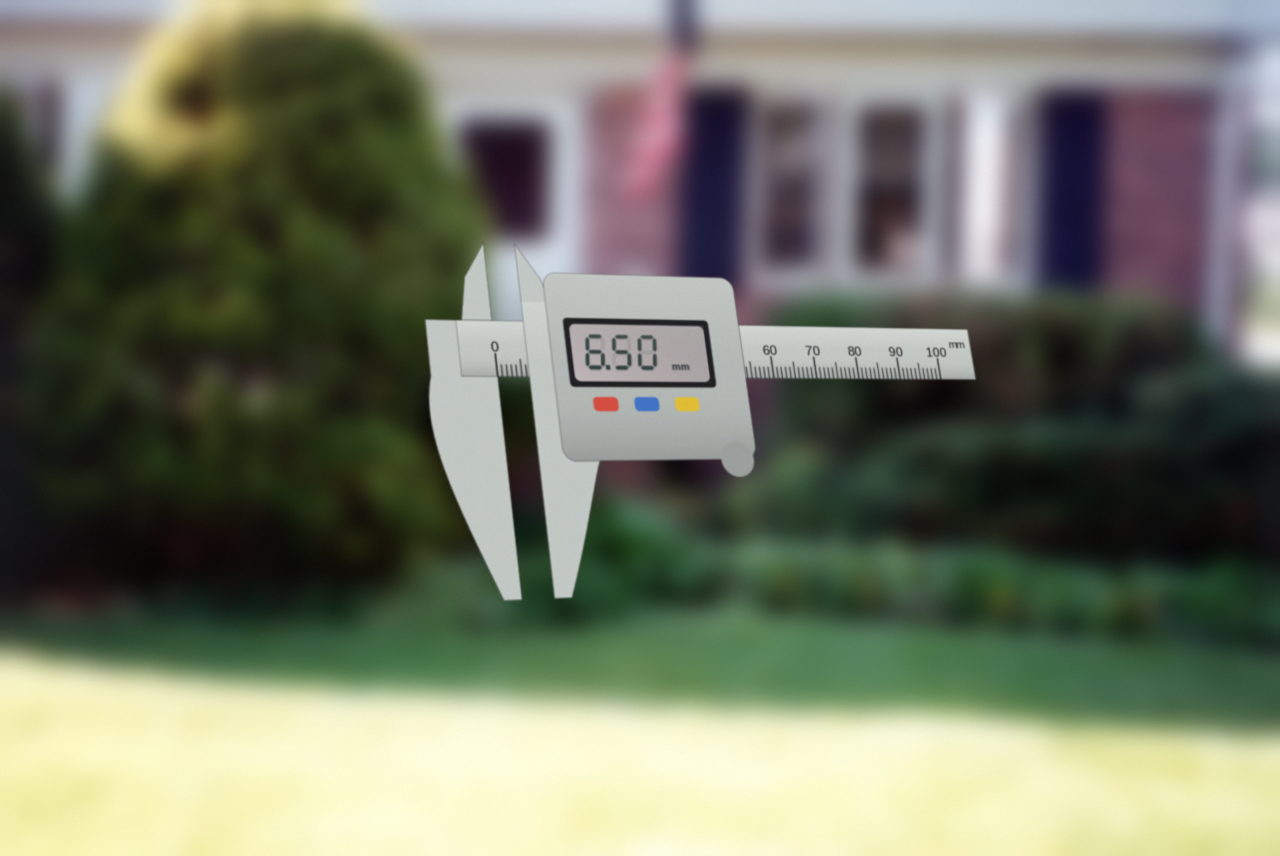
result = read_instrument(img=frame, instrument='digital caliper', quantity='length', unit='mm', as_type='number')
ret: 6.50 mm
